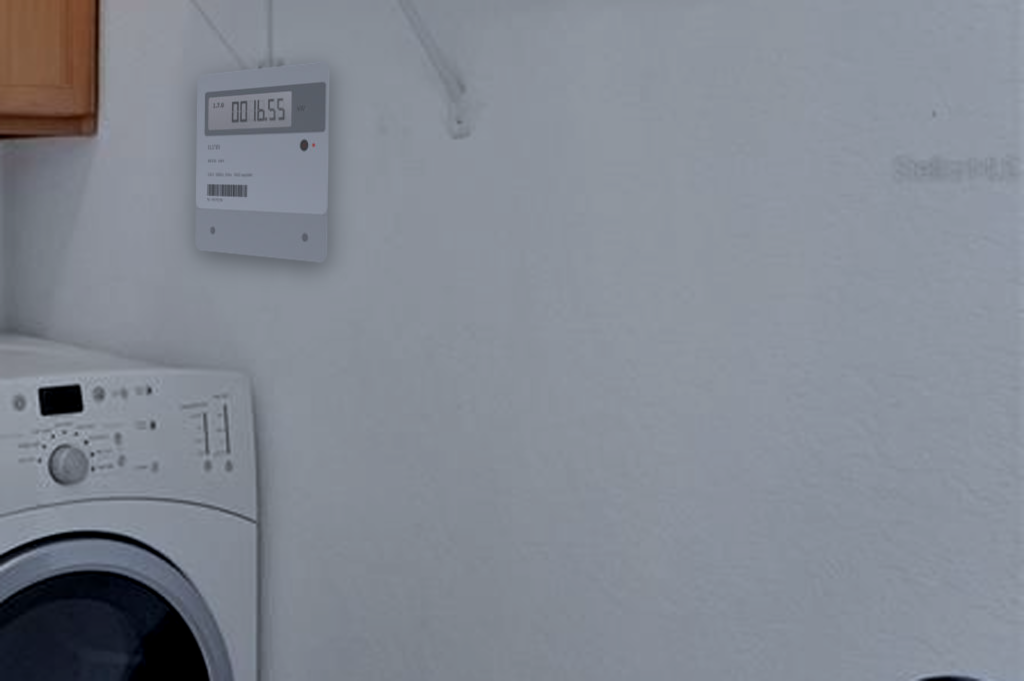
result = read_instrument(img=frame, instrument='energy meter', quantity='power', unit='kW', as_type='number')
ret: 16.55 kW
